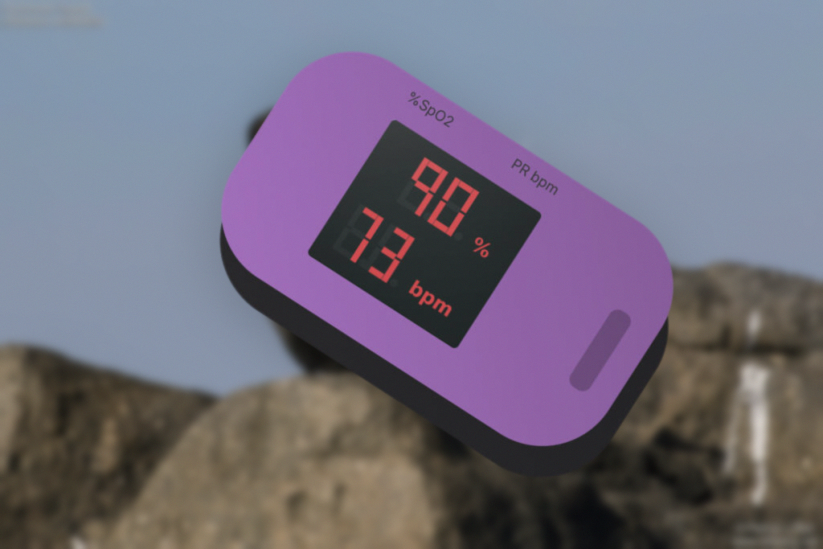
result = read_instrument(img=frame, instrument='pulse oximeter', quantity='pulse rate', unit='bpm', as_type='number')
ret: 73 bpm
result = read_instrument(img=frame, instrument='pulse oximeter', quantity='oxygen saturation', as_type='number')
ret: 90 %
